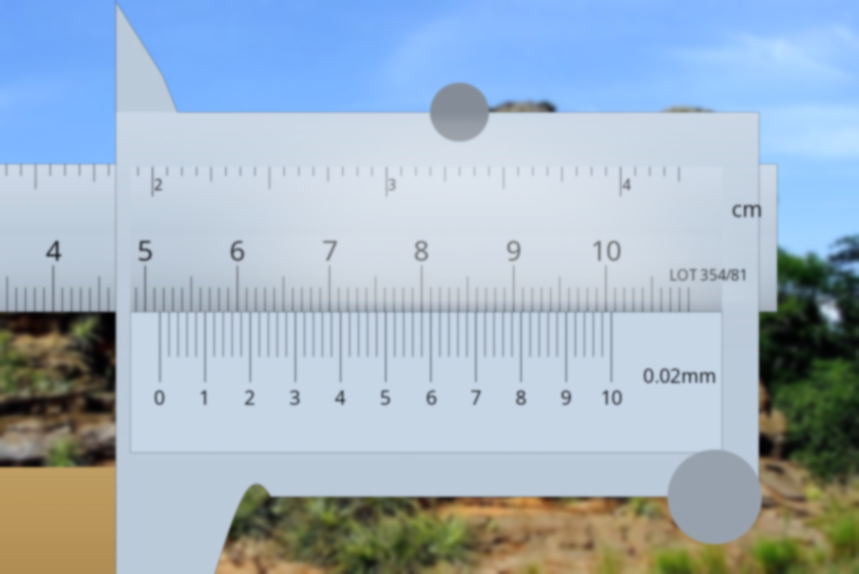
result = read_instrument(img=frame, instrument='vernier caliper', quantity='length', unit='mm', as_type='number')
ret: 51.6 mm
